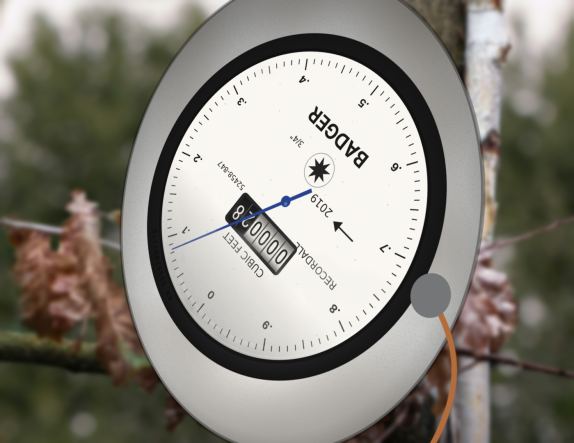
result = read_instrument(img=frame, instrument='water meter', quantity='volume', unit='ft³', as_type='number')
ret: 28.08 ft³
